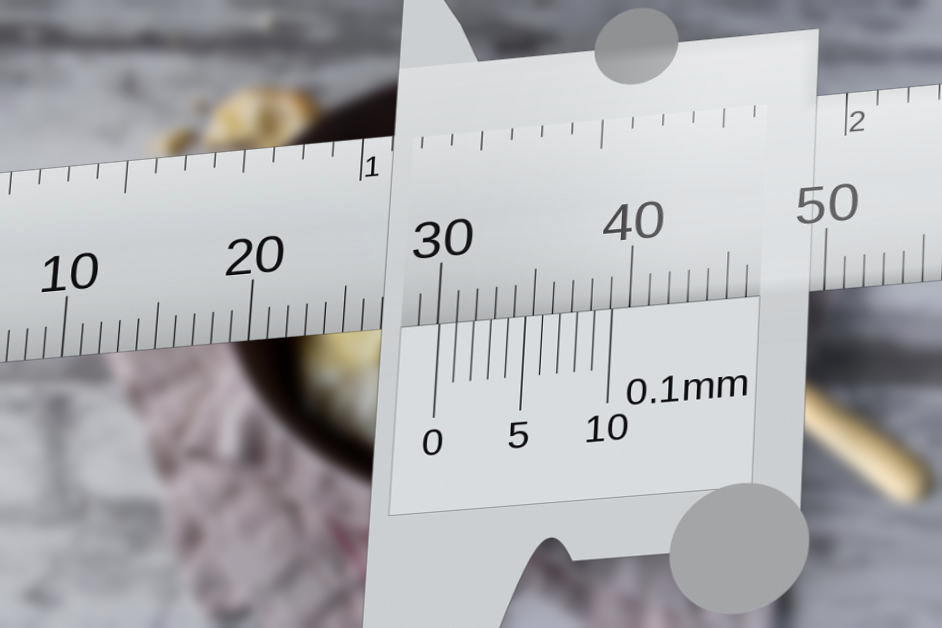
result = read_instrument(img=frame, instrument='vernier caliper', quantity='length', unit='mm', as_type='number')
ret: 30.1 mm
